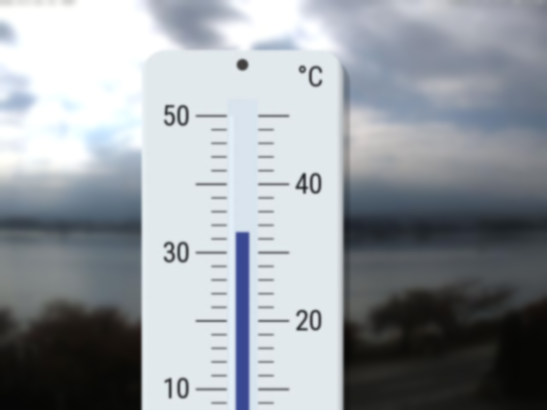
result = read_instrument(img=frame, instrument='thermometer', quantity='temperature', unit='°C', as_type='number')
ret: 33 °C
